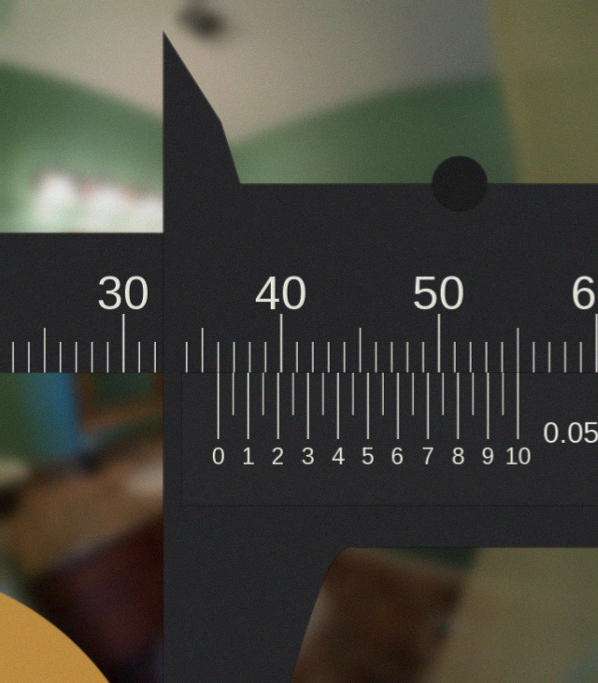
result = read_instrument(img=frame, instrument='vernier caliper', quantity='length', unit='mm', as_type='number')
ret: 36.0 mm
